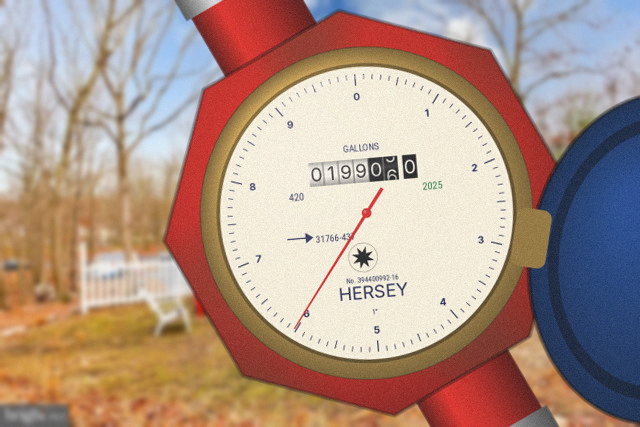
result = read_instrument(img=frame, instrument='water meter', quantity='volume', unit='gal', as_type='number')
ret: 199056.0 gal
